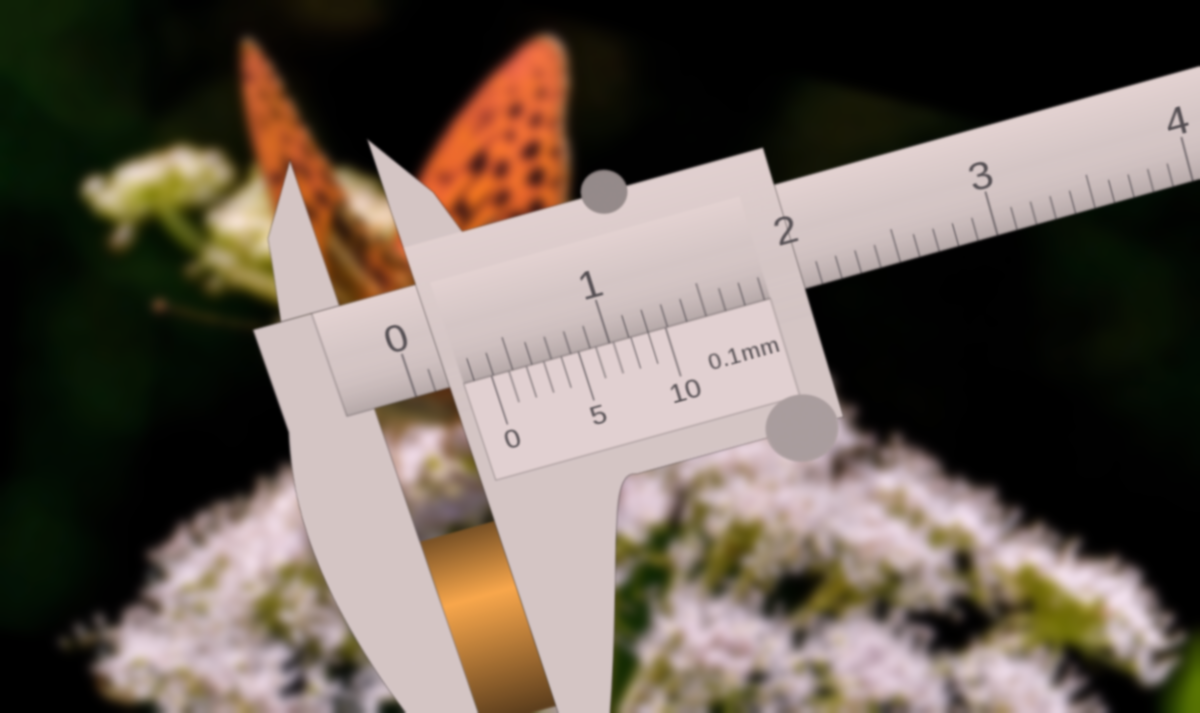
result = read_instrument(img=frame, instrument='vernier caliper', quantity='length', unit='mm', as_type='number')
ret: 3.9 mm
